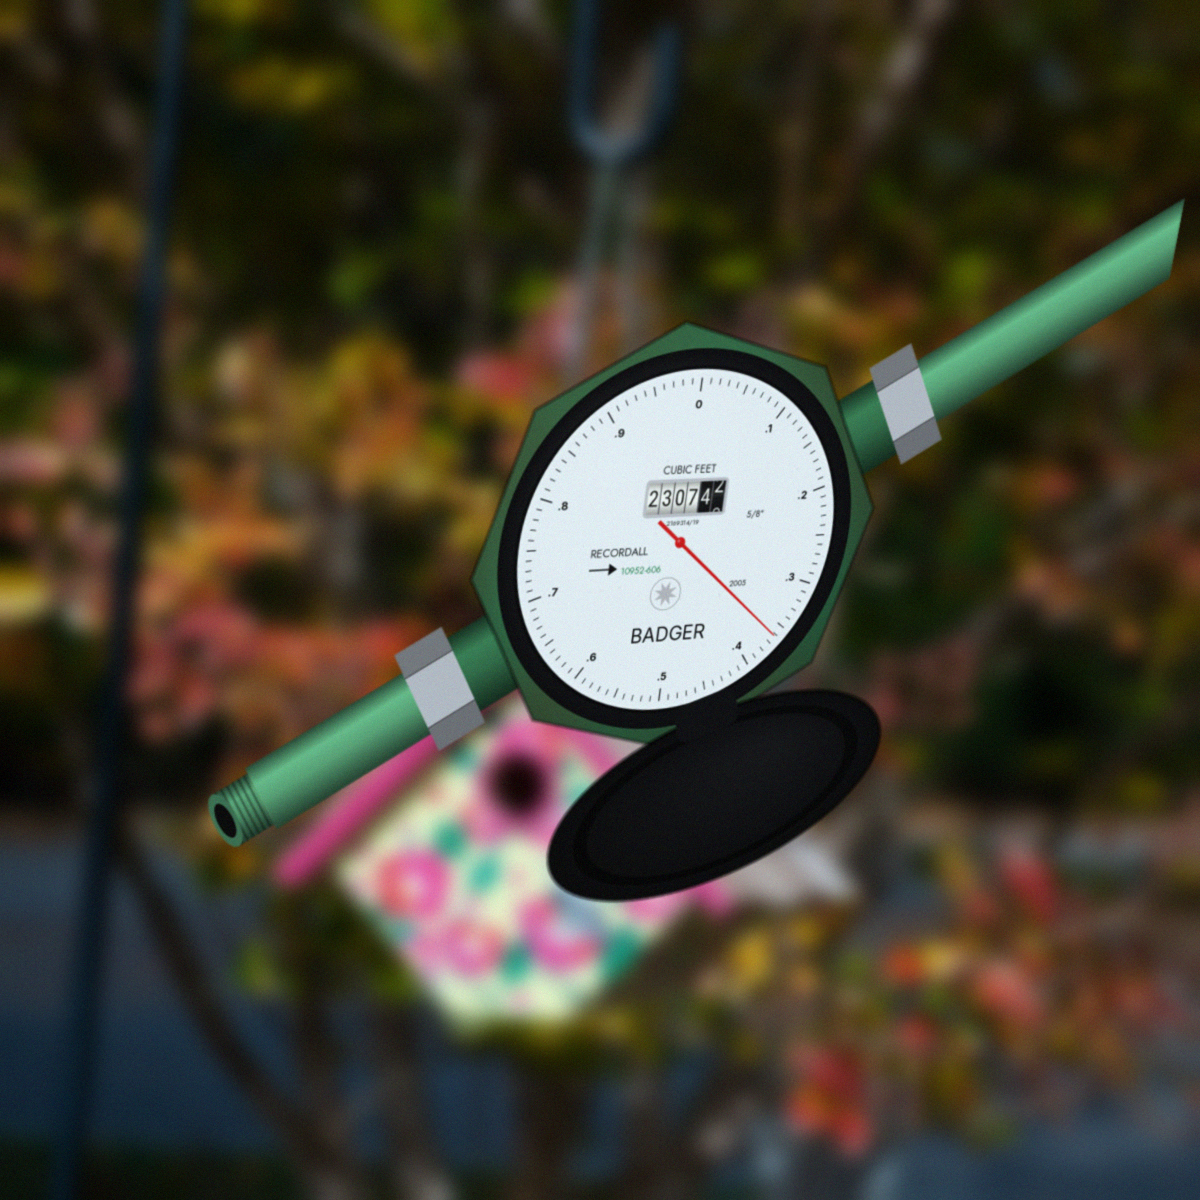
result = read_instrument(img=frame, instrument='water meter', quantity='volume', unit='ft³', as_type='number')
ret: 230742.36 ft³
